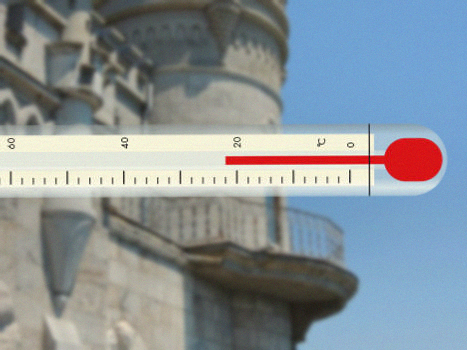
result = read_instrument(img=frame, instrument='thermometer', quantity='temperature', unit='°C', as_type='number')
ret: 22 °C
